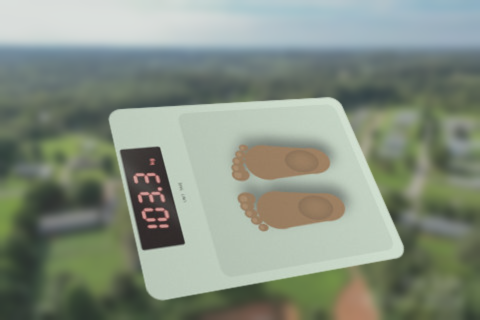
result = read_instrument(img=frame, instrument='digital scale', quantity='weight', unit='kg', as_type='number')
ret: 103.3 kg
